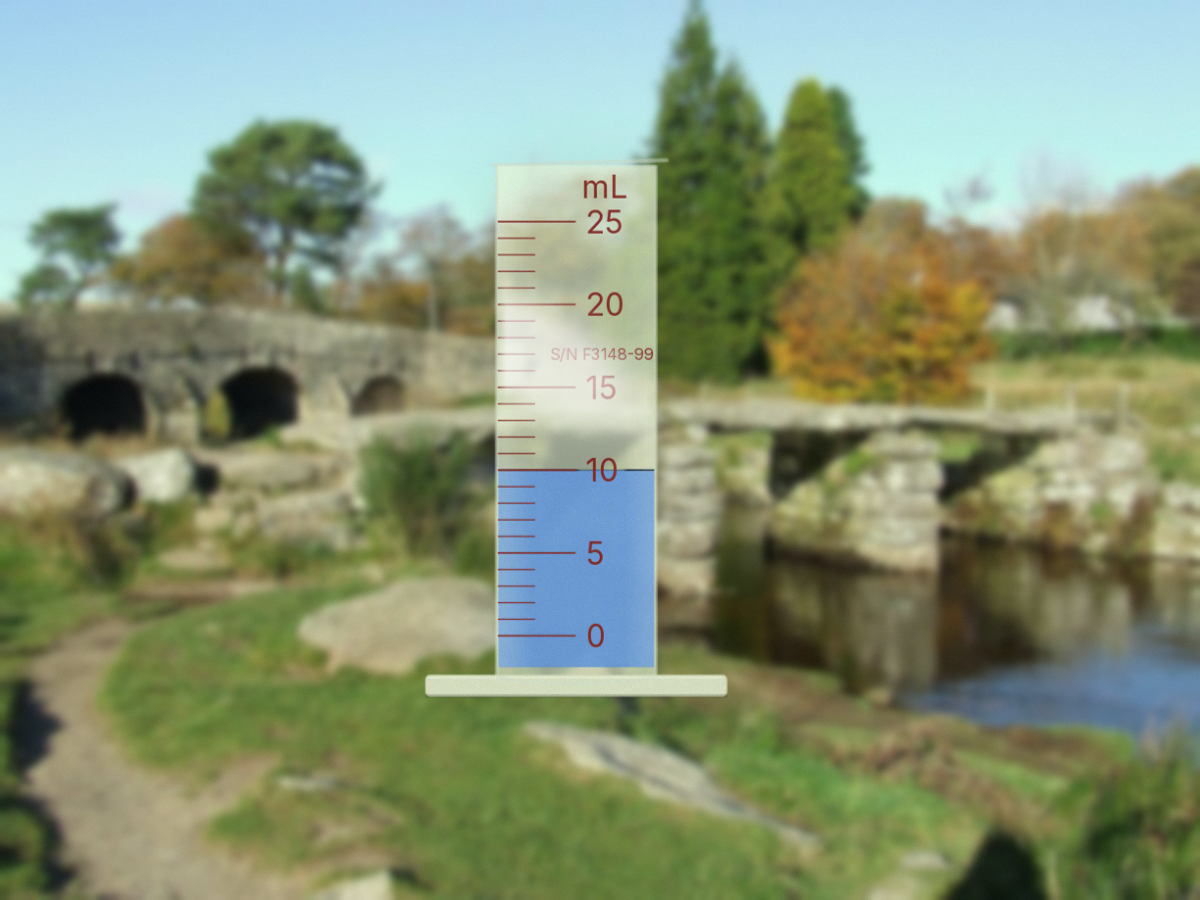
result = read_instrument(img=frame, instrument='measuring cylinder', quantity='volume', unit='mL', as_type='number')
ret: 10 mL
